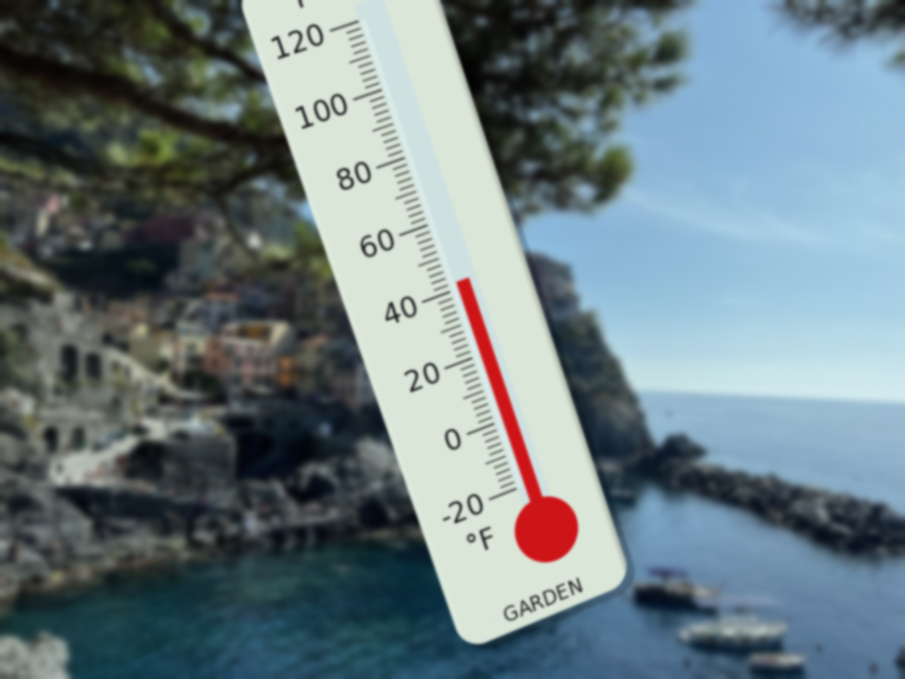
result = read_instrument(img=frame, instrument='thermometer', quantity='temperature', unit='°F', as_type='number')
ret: 42 °F
